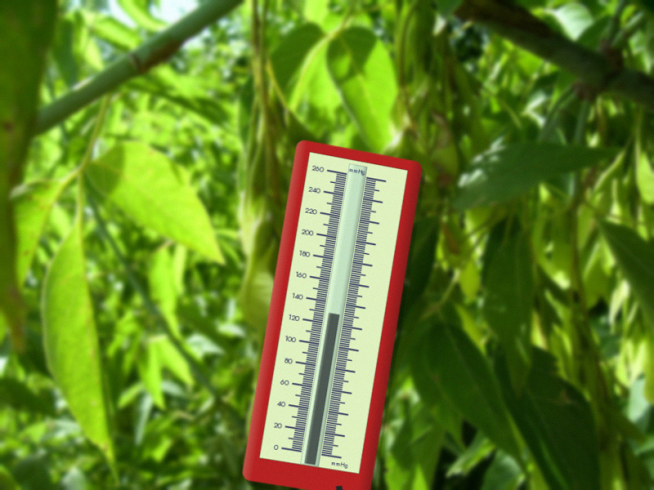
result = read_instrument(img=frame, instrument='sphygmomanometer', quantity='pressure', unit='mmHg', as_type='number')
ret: 130 mmHg
